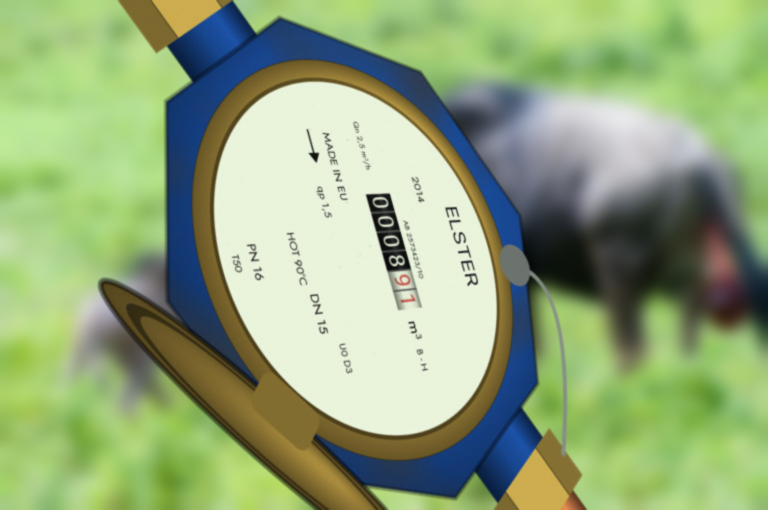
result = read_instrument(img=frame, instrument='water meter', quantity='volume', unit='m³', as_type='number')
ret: 8.91 m³
